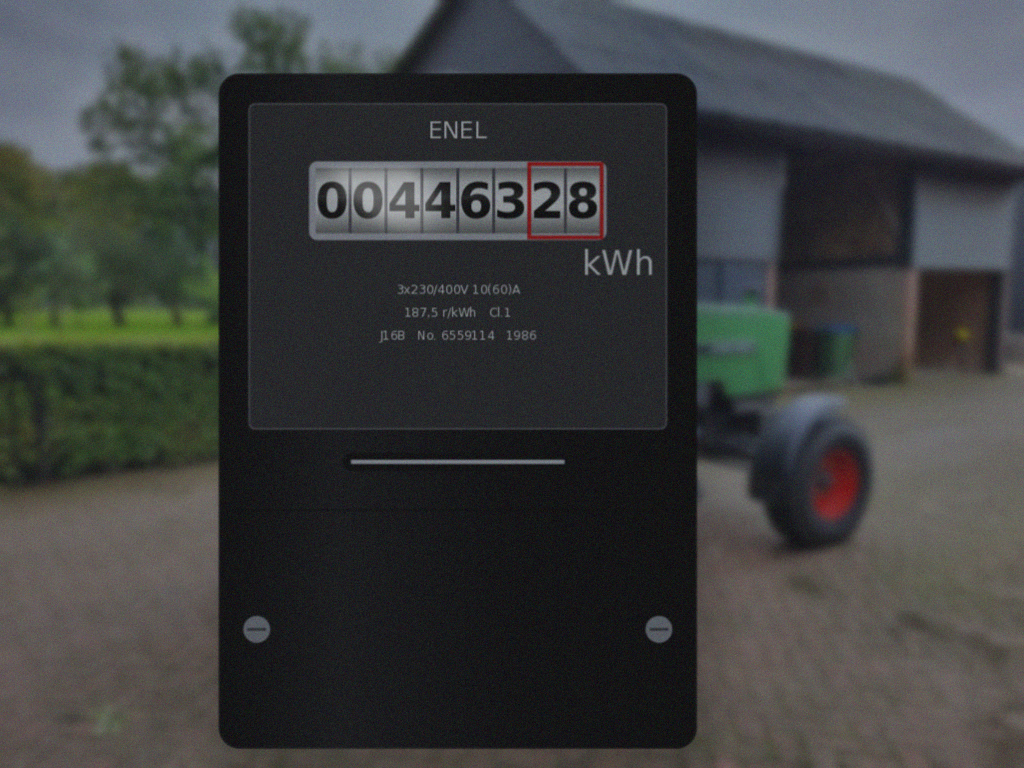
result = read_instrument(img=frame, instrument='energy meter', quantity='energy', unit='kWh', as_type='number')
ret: 4463.28 kWh
